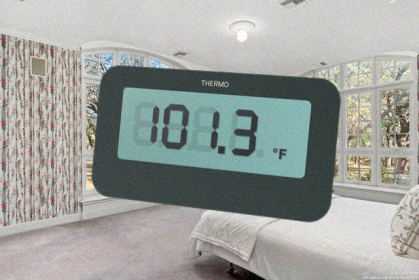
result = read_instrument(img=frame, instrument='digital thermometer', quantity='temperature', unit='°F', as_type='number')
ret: 101.3 °F
